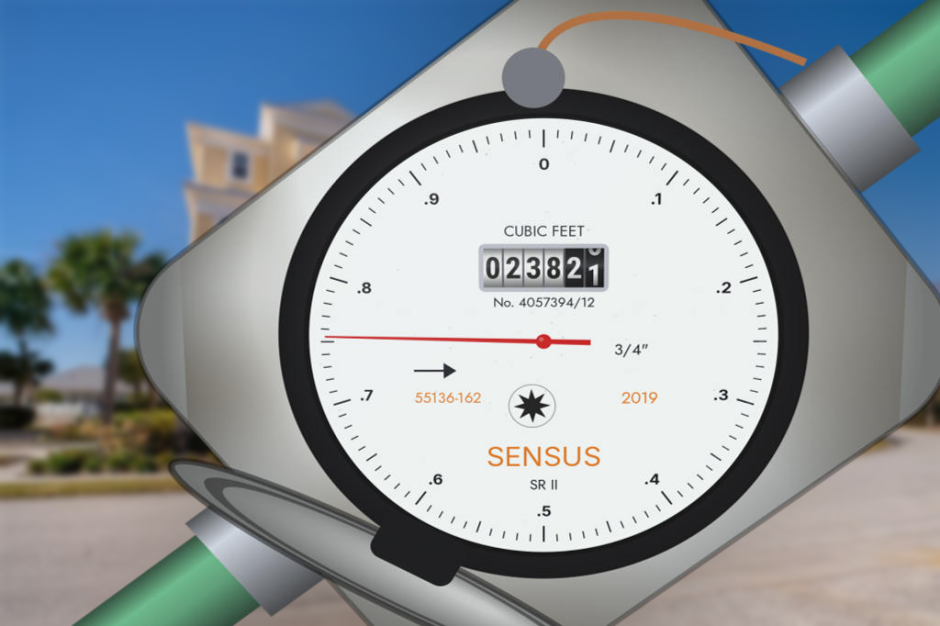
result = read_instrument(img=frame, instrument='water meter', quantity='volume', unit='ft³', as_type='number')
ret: 23820.75 ft³
